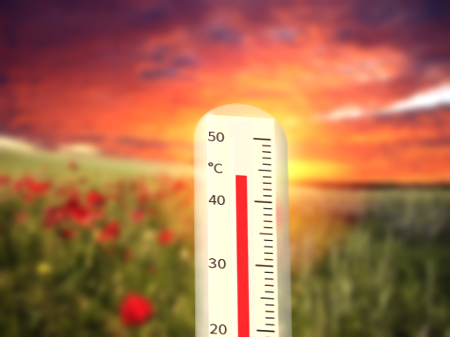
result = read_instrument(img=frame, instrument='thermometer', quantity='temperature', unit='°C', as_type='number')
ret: 44 °C
